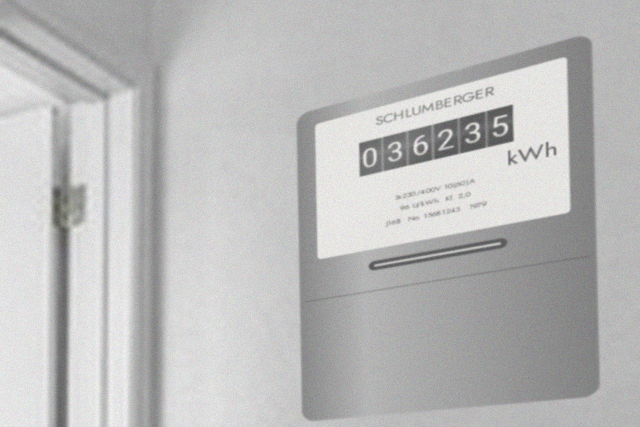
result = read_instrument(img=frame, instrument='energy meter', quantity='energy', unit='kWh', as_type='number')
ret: 36235 kWh
